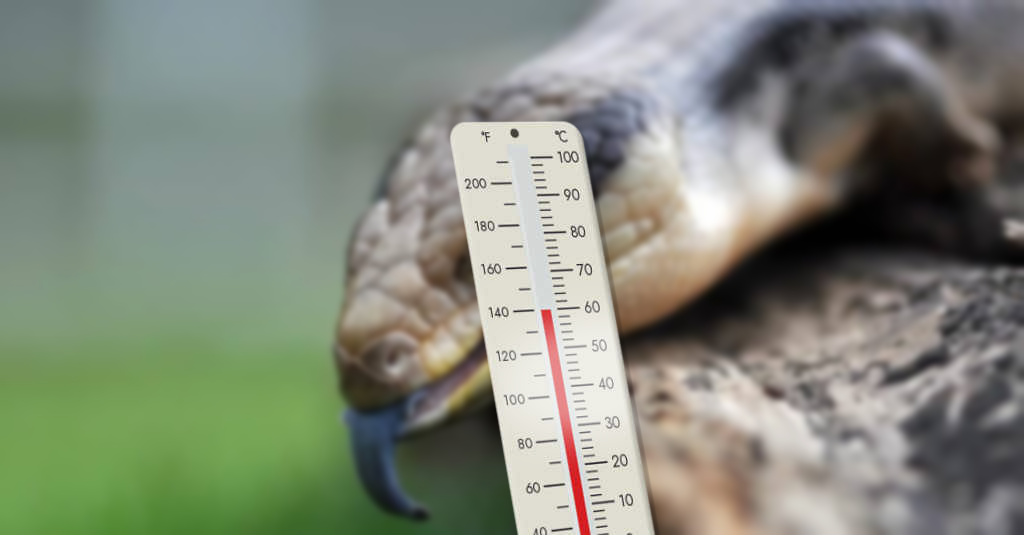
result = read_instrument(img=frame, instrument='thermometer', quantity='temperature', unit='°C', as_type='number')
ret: 60 °C
